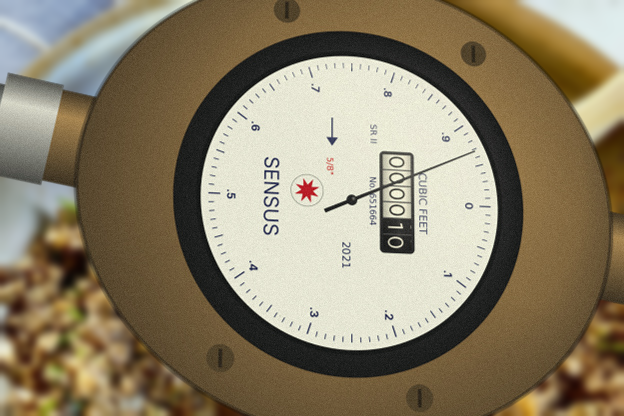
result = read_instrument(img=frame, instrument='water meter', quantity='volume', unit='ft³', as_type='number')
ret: 9.93 ft³
